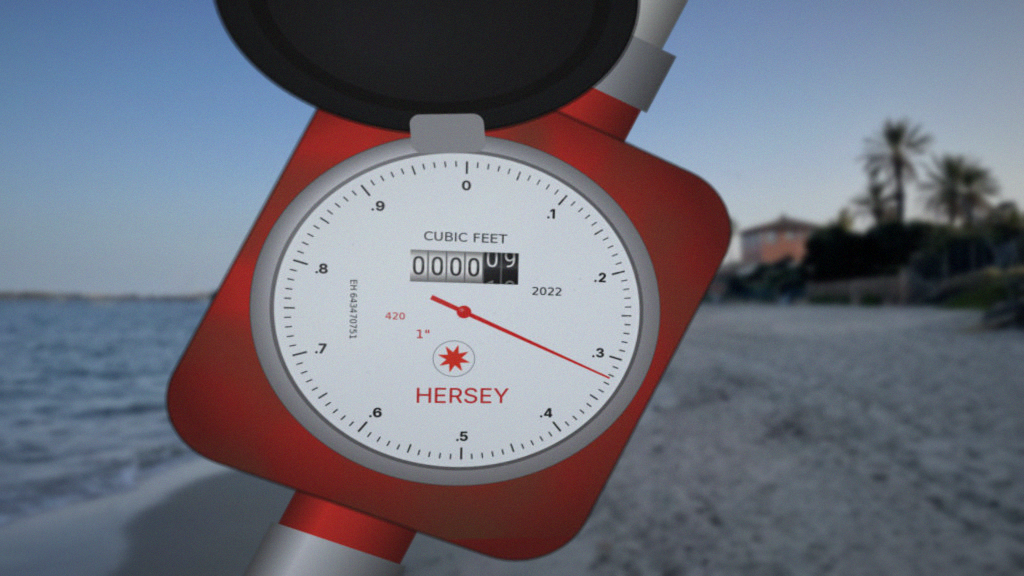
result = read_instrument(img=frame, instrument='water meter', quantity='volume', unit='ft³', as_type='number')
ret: 9.32 ft³
